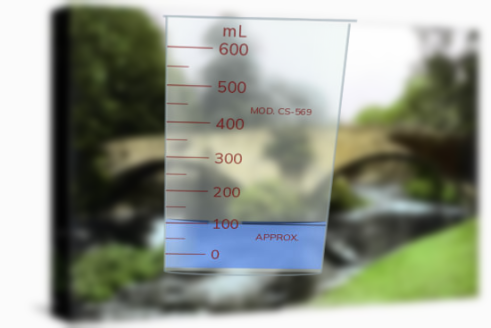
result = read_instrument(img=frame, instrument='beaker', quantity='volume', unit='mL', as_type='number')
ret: 100 mL
